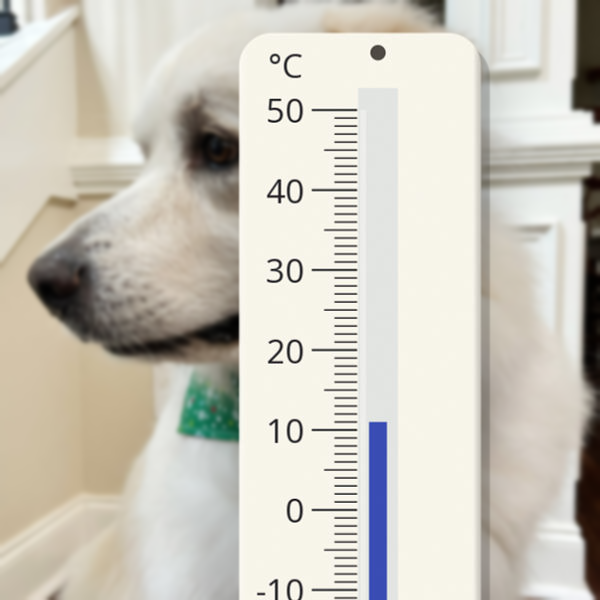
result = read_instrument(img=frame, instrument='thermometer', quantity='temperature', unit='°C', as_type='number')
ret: 11 °C
